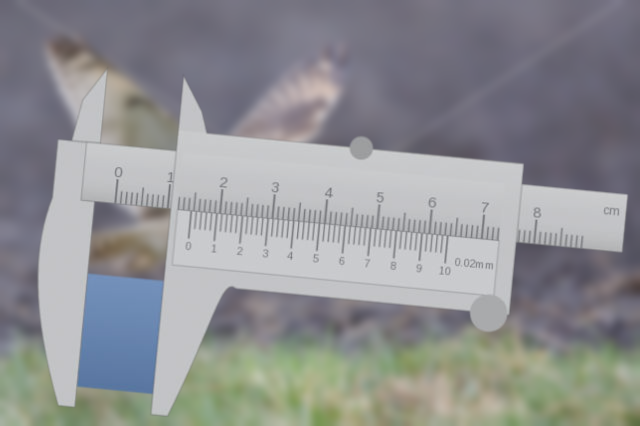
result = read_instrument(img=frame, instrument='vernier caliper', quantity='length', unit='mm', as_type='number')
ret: 14.5 mm
